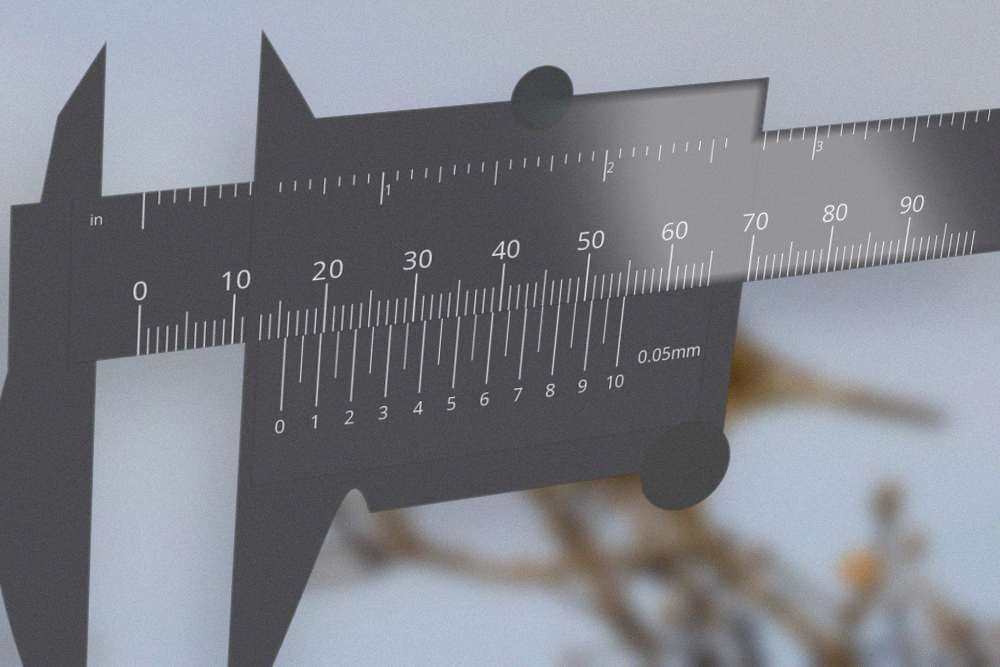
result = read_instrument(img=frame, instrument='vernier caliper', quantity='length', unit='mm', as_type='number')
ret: 15.8 mm
